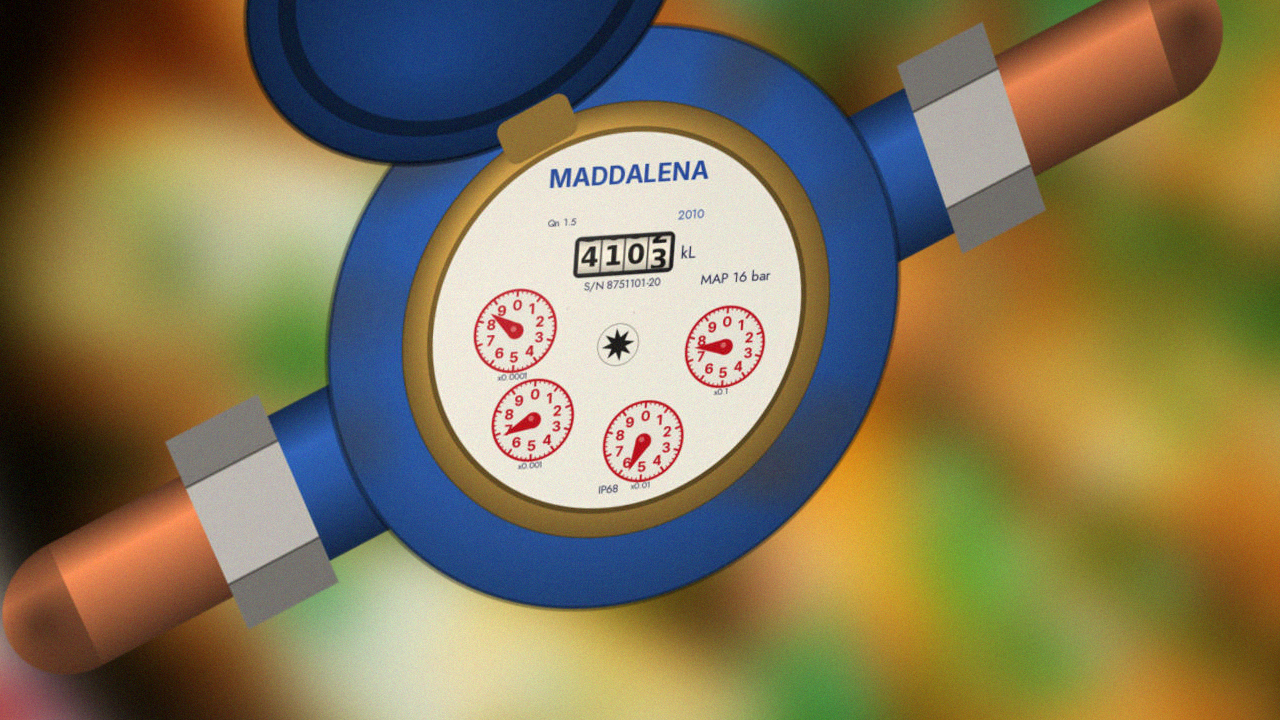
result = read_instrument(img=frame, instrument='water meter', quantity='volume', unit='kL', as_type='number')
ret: 4102.7568 kL
